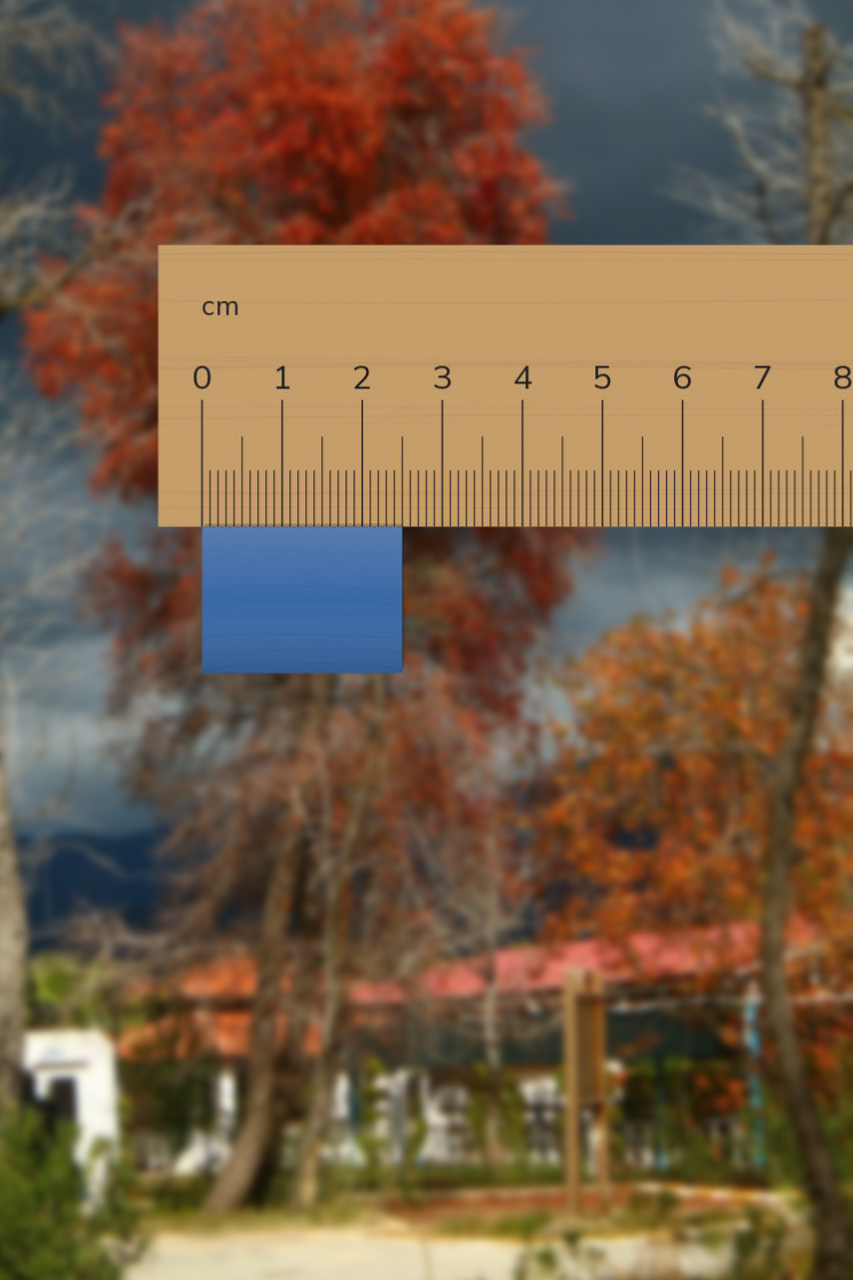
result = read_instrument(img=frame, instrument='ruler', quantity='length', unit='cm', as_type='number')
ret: 2.5 cm
